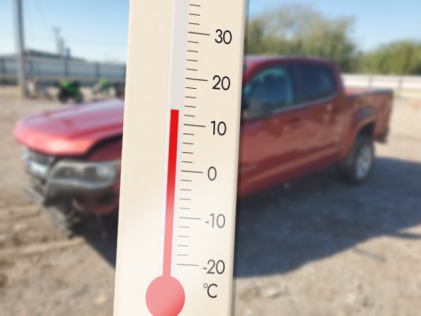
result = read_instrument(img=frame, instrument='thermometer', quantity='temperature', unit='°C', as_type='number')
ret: 13 °C
